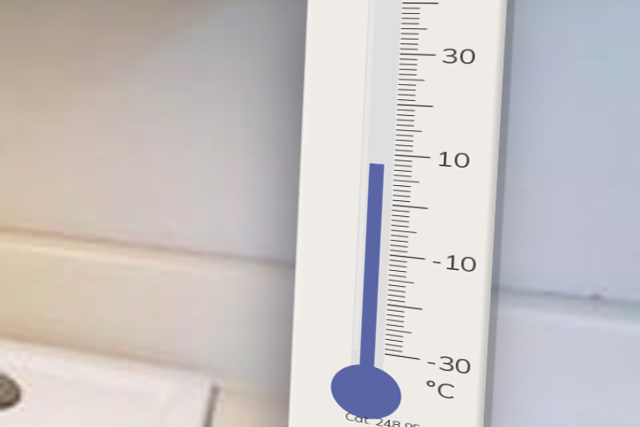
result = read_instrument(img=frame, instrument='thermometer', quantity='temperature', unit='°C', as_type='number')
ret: 8 °C
